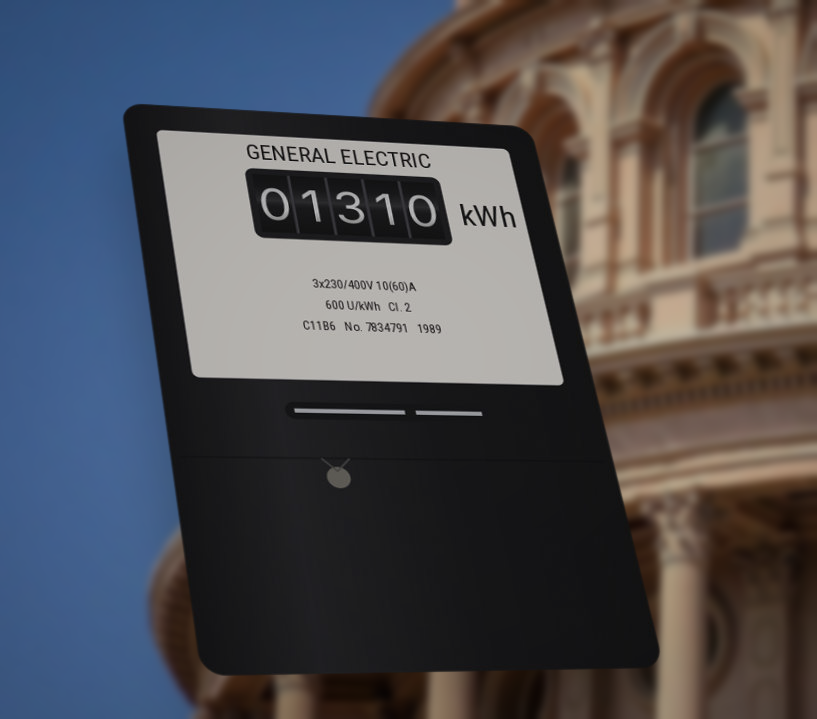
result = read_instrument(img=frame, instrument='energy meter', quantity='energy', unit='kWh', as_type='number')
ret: 1310 kWh
